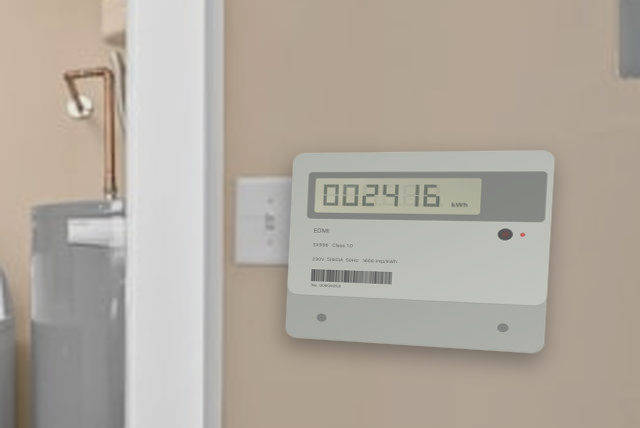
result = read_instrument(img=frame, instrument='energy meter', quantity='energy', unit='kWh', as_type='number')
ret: 2416 kWh
